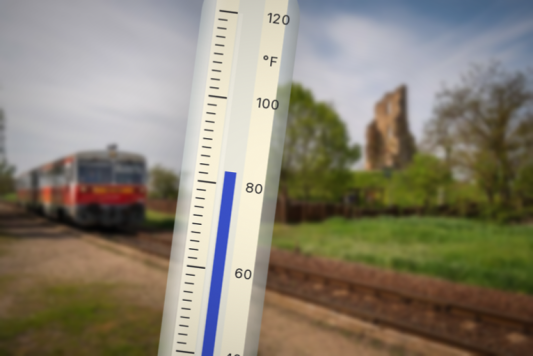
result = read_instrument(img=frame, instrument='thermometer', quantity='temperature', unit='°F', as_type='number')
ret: 83 °F
